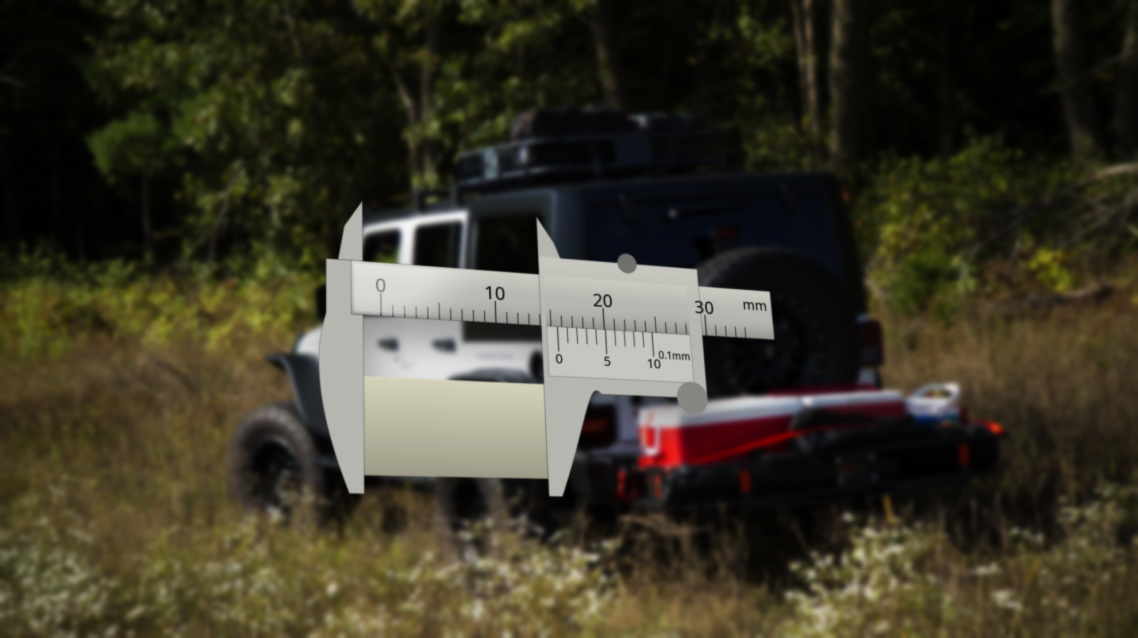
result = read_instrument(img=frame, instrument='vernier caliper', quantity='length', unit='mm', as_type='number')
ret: 15.6 mm
